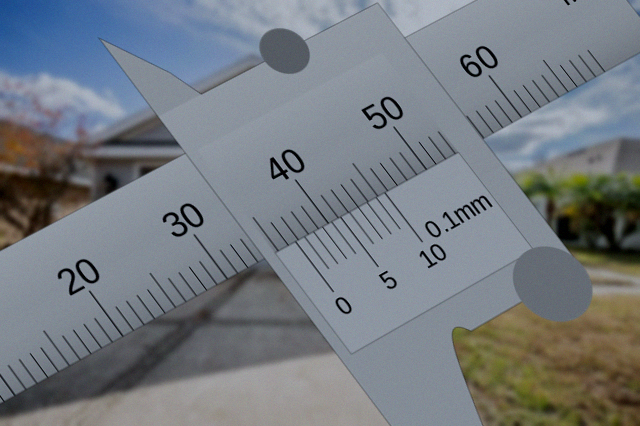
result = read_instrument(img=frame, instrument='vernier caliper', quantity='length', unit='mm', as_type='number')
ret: 36.7 mm
